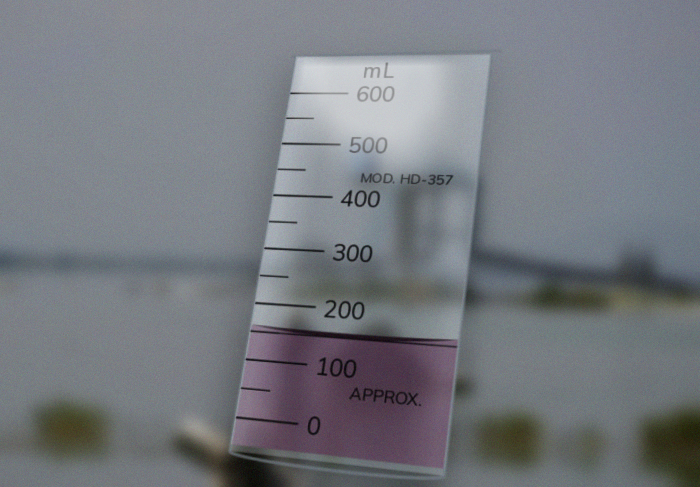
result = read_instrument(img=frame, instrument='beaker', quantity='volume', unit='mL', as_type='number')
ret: 150 mL
